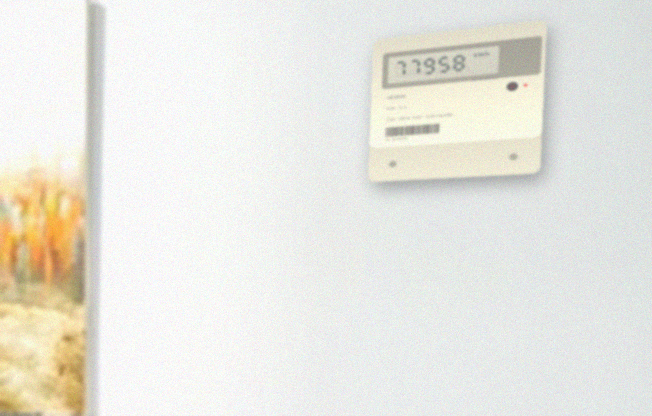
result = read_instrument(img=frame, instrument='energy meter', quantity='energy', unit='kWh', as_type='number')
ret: 77958 kWh
